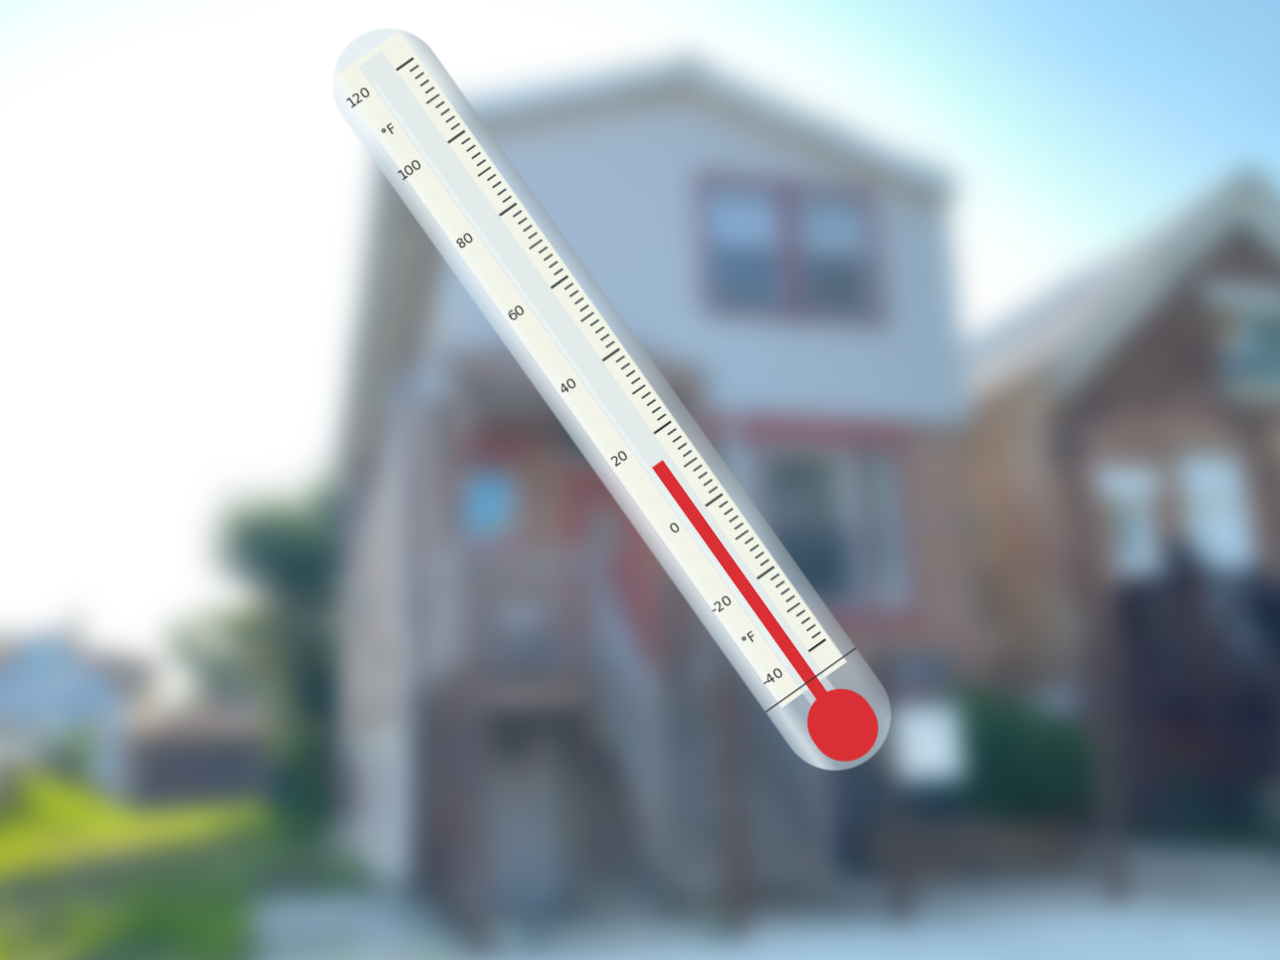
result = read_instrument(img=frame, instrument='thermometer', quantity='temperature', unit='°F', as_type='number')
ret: 14 °F
